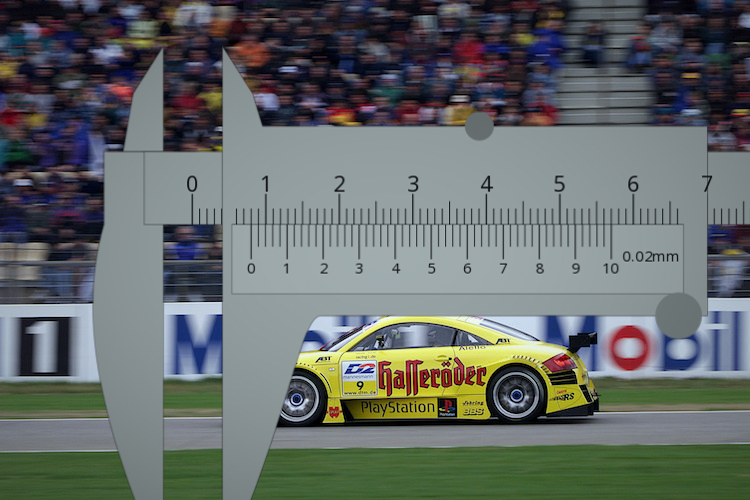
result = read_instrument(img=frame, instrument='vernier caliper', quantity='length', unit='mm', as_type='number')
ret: 8.0 mm
